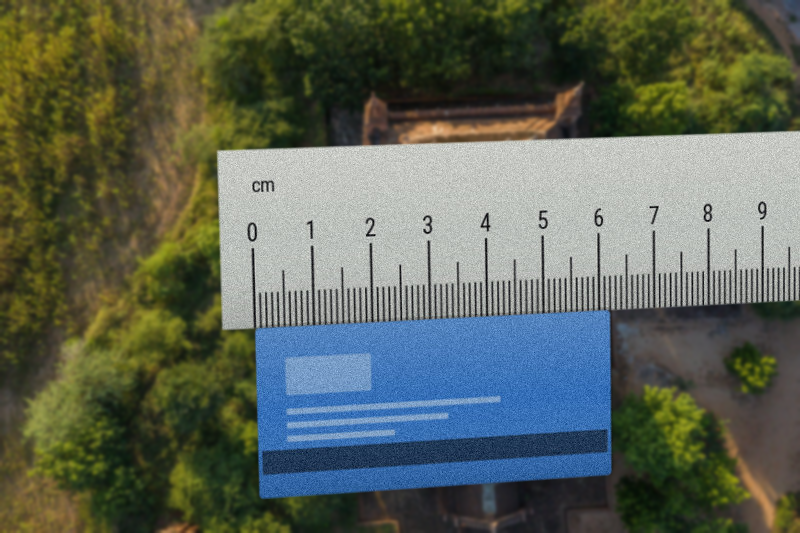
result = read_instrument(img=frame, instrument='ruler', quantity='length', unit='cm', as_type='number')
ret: 6.2 cm
